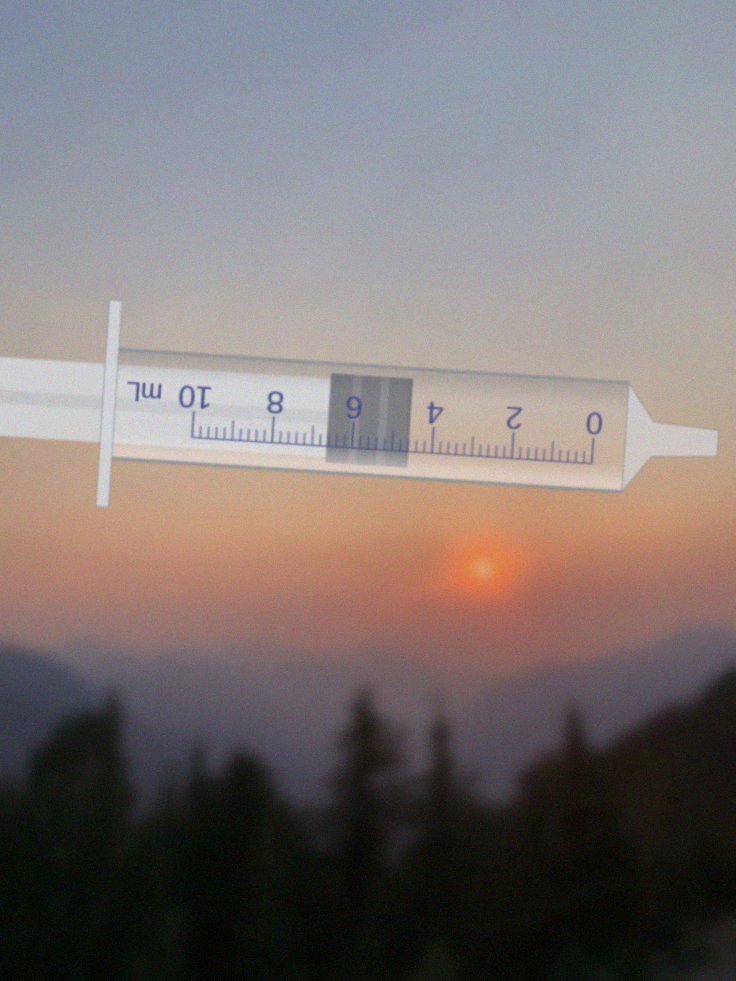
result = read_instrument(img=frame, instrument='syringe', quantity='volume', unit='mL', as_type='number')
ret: 4.6 mL
